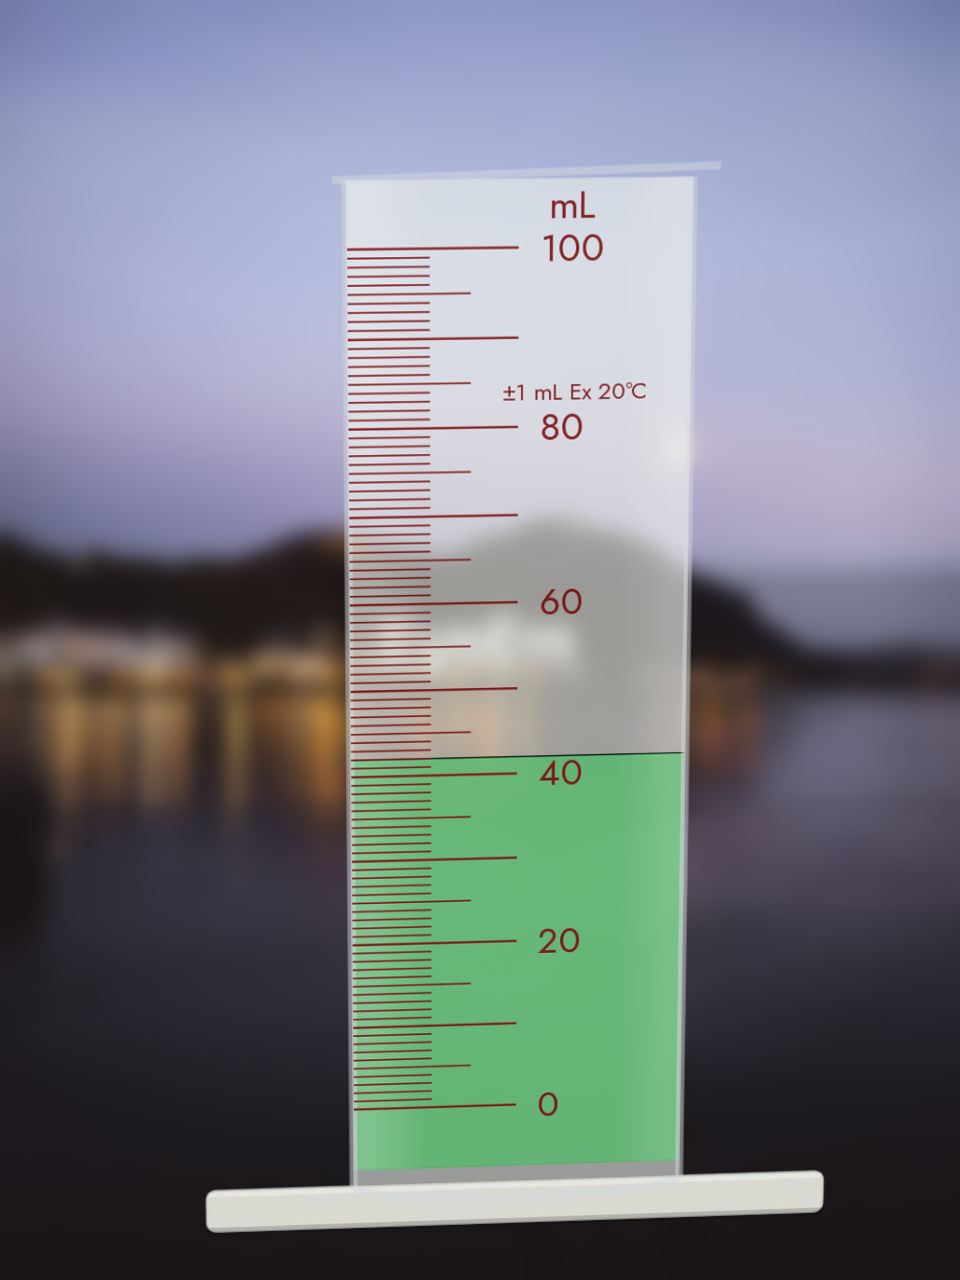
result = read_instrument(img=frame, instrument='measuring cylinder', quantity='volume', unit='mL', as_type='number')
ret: 42 mL
